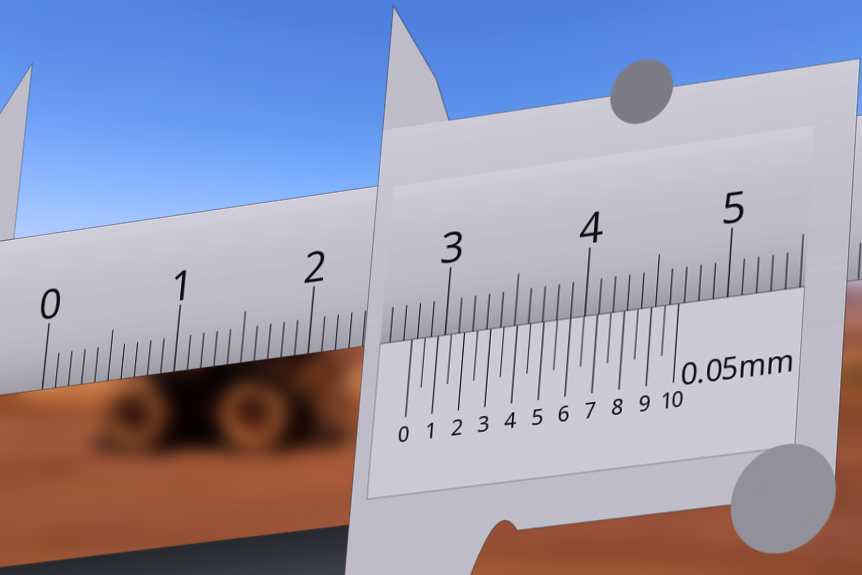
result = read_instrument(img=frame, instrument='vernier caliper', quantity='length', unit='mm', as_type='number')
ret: 27.6 mm
